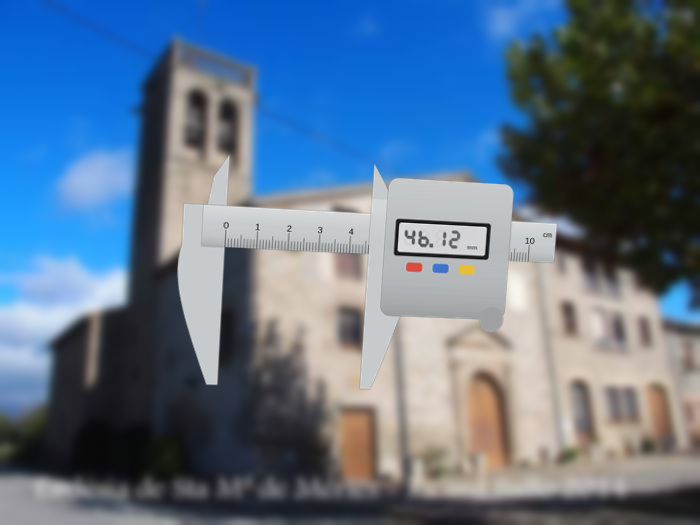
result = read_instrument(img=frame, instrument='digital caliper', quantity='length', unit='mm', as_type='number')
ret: 46.12 mm
